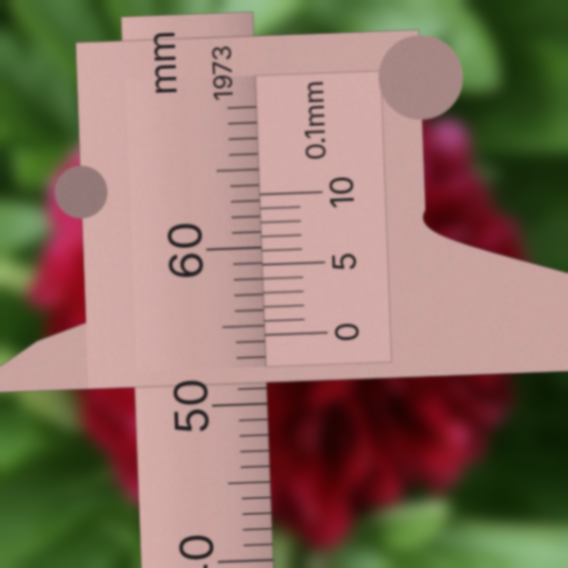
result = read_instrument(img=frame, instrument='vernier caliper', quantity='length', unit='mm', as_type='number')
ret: 54.4 mm
